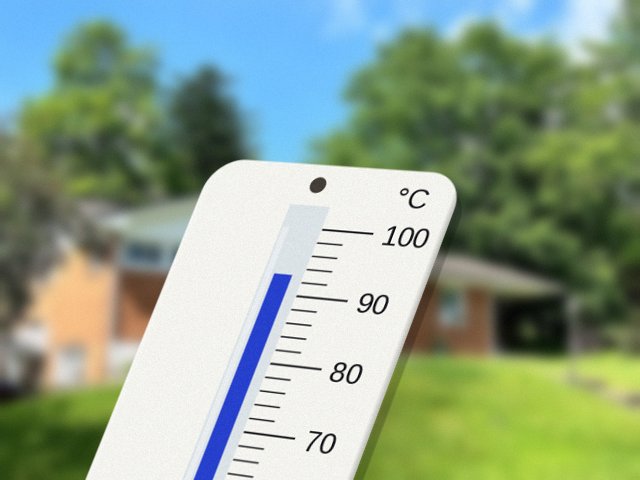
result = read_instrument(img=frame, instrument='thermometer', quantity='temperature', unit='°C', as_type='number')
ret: 93 °C
